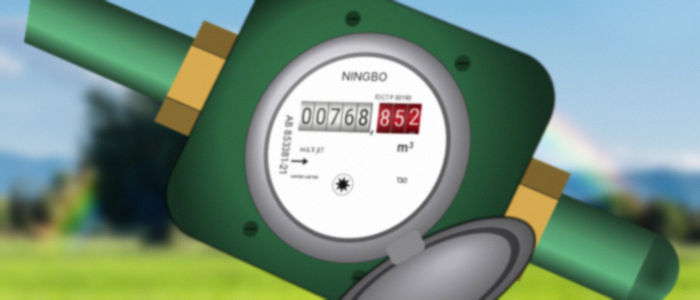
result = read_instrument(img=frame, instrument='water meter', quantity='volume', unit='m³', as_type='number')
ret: 768.852 m³
